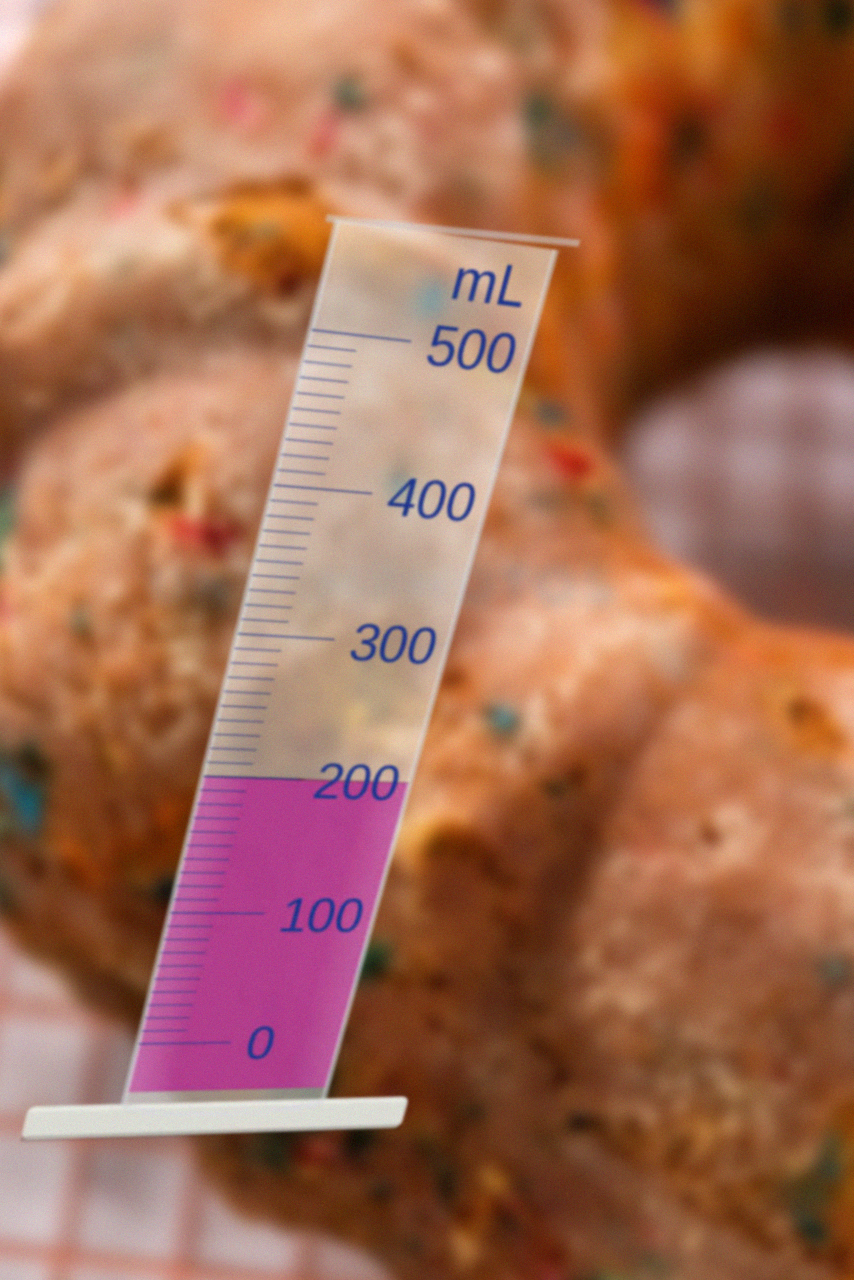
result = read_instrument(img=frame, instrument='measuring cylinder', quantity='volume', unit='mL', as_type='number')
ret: 200 mL
